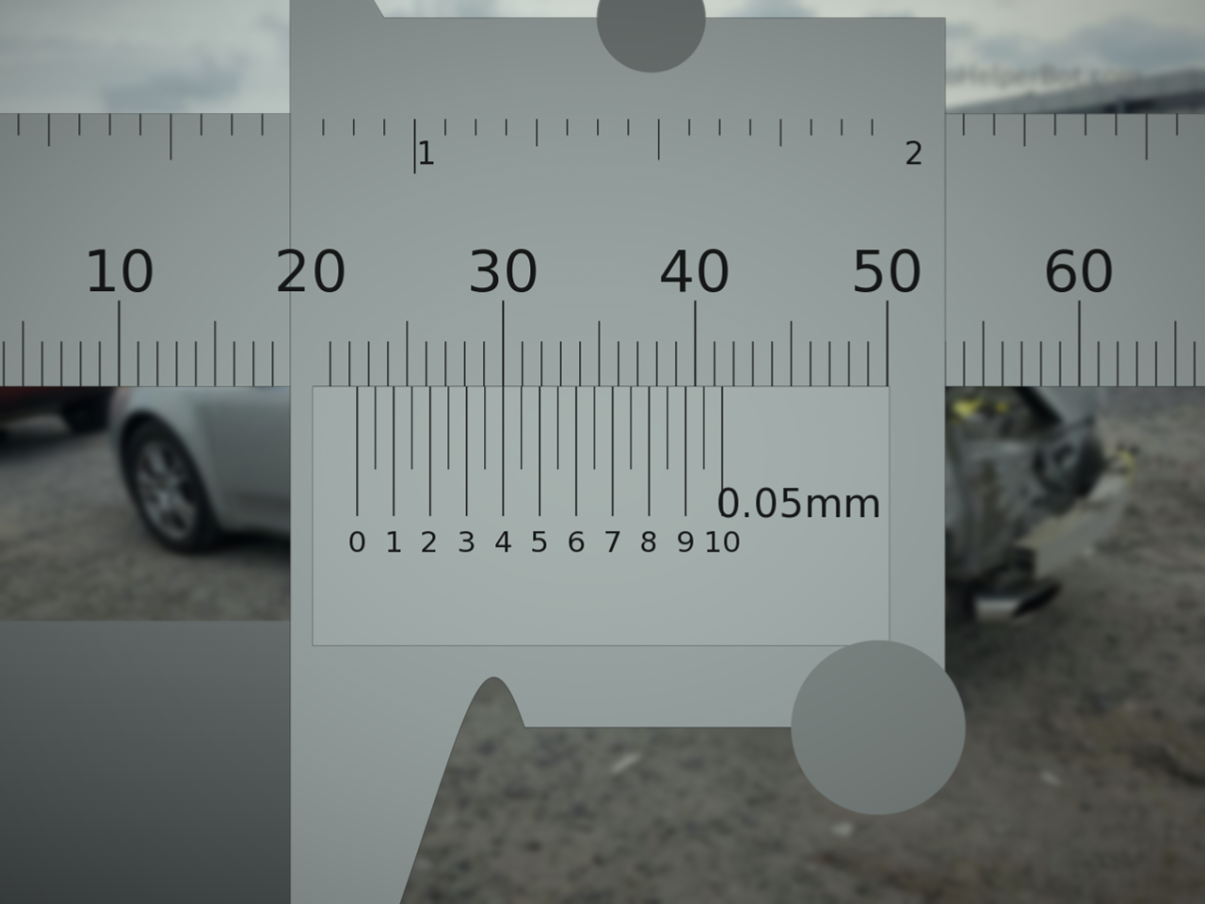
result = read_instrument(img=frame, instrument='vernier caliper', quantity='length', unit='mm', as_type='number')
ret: 22.4 mm
